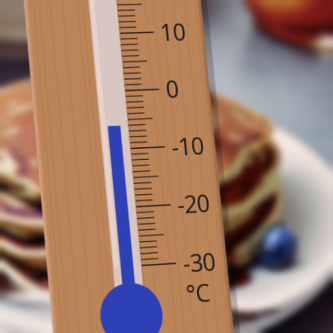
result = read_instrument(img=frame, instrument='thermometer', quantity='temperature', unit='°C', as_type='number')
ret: -6 °C
